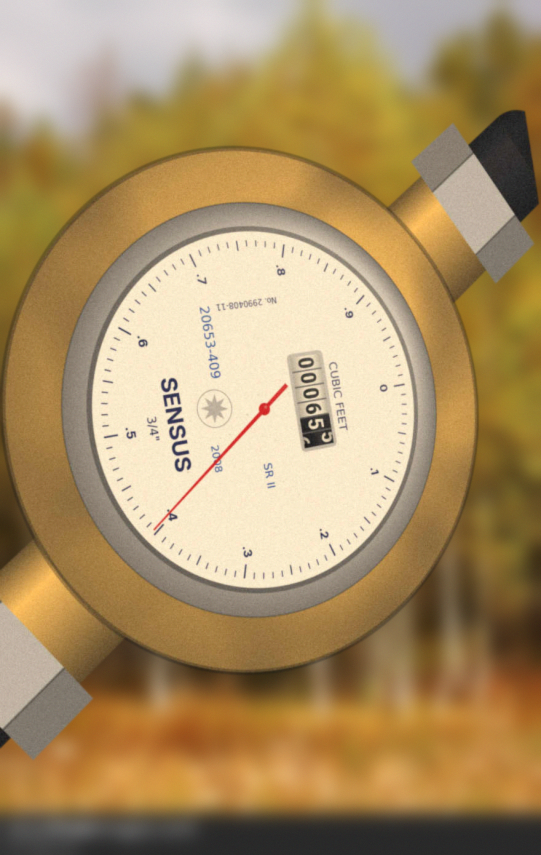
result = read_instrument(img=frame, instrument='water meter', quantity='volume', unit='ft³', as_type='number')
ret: 655.40 ft³
